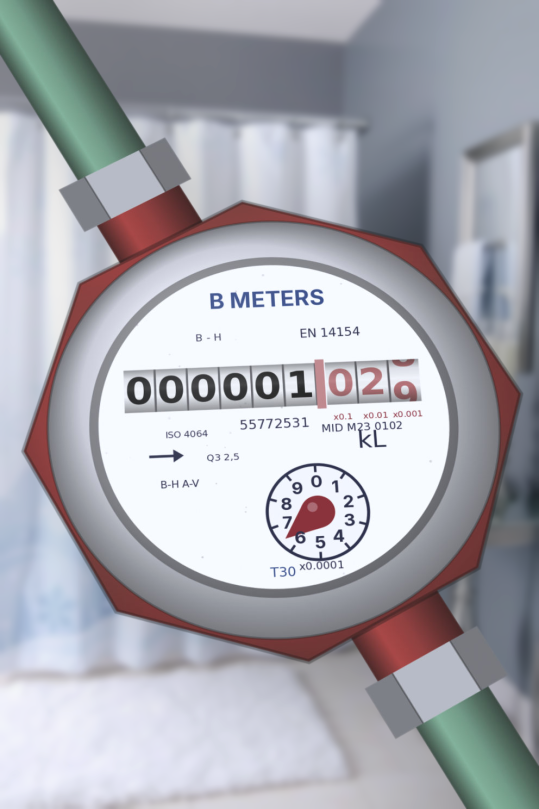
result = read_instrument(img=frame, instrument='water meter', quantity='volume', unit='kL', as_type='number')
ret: 1.0286 kL
